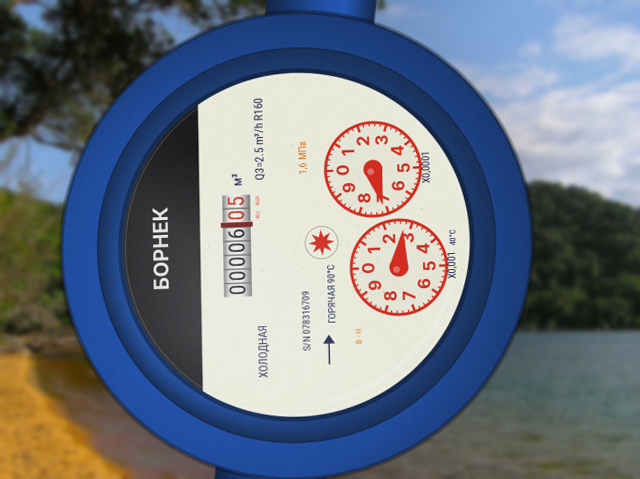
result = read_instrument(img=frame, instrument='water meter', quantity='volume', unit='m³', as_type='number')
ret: 6.0527 m³
